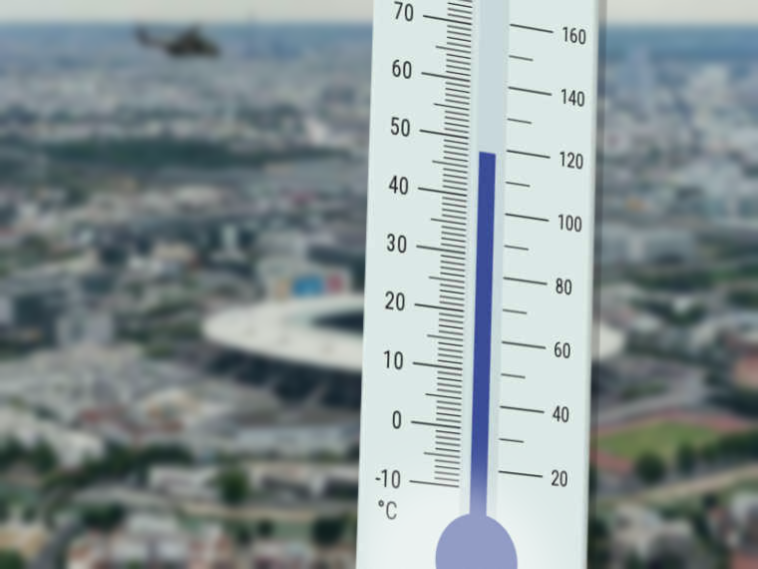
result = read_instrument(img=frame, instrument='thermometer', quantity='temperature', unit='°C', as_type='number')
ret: 48 °C
